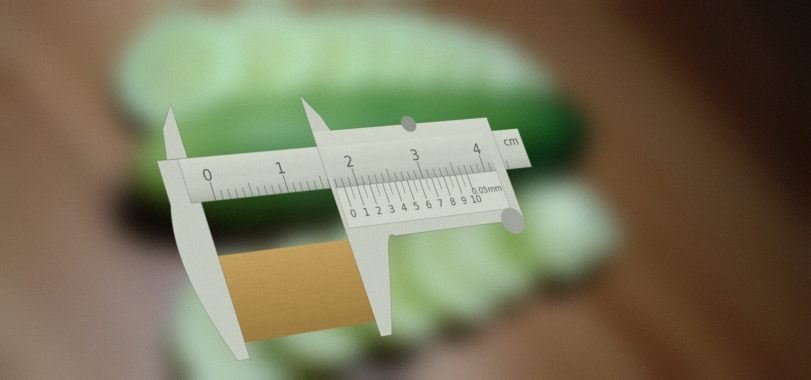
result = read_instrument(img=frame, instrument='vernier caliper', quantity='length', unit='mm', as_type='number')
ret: 18.0 mm
